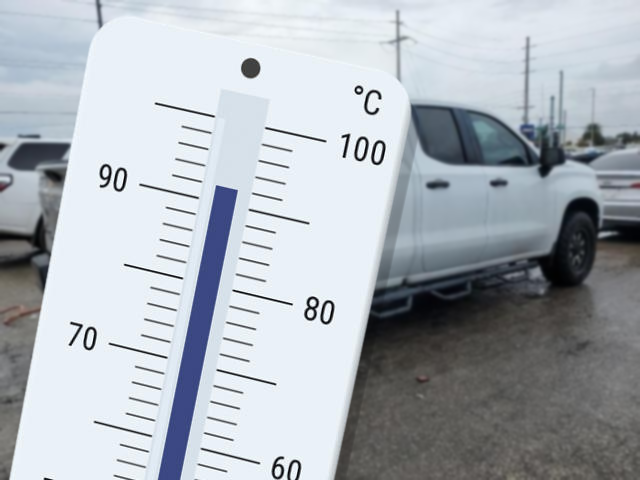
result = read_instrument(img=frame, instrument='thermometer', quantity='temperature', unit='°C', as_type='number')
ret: 92 °C
